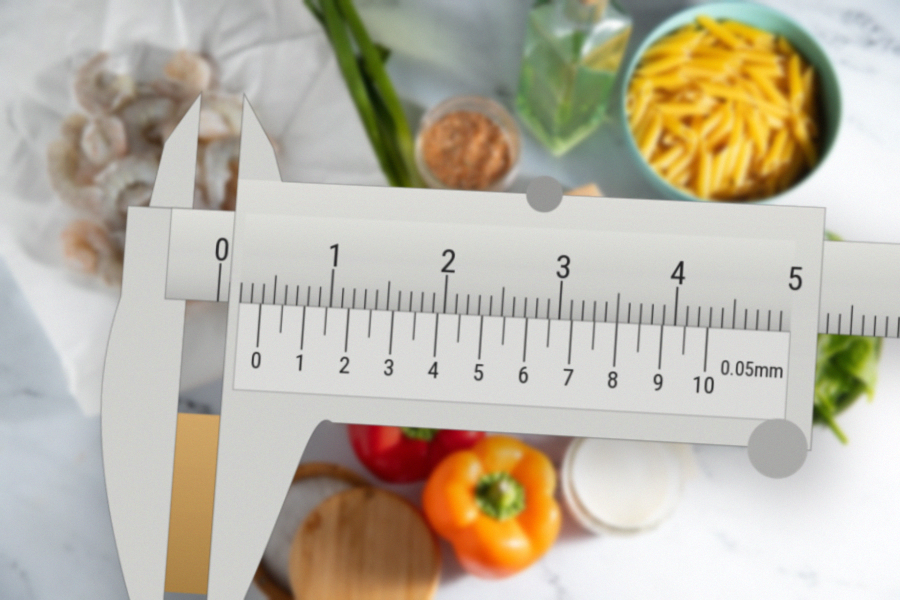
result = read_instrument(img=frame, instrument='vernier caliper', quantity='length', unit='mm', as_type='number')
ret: 3.8 mm
